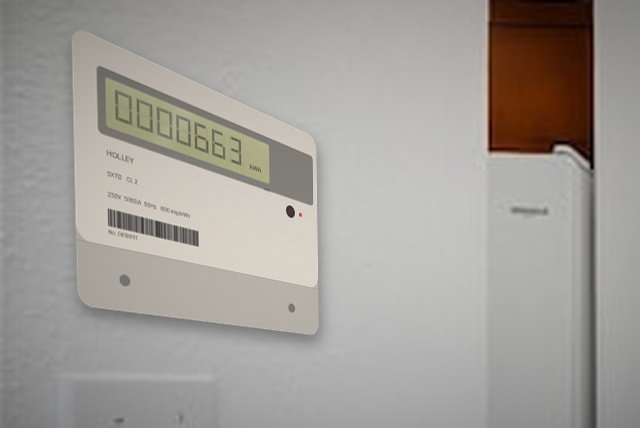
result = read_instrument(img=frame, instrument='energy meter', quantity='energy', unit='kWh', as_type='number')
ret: 663 kWh
